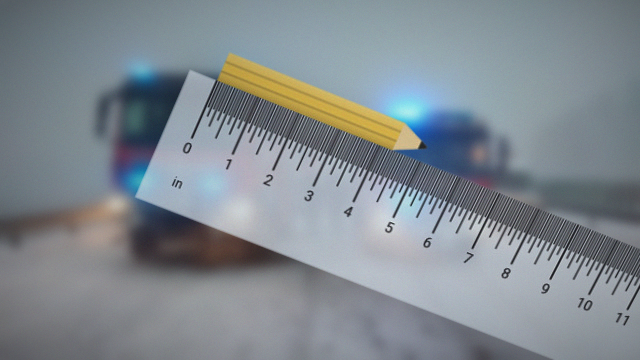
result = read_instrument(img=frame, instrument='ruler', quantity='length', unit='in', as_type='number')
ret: 5 in
